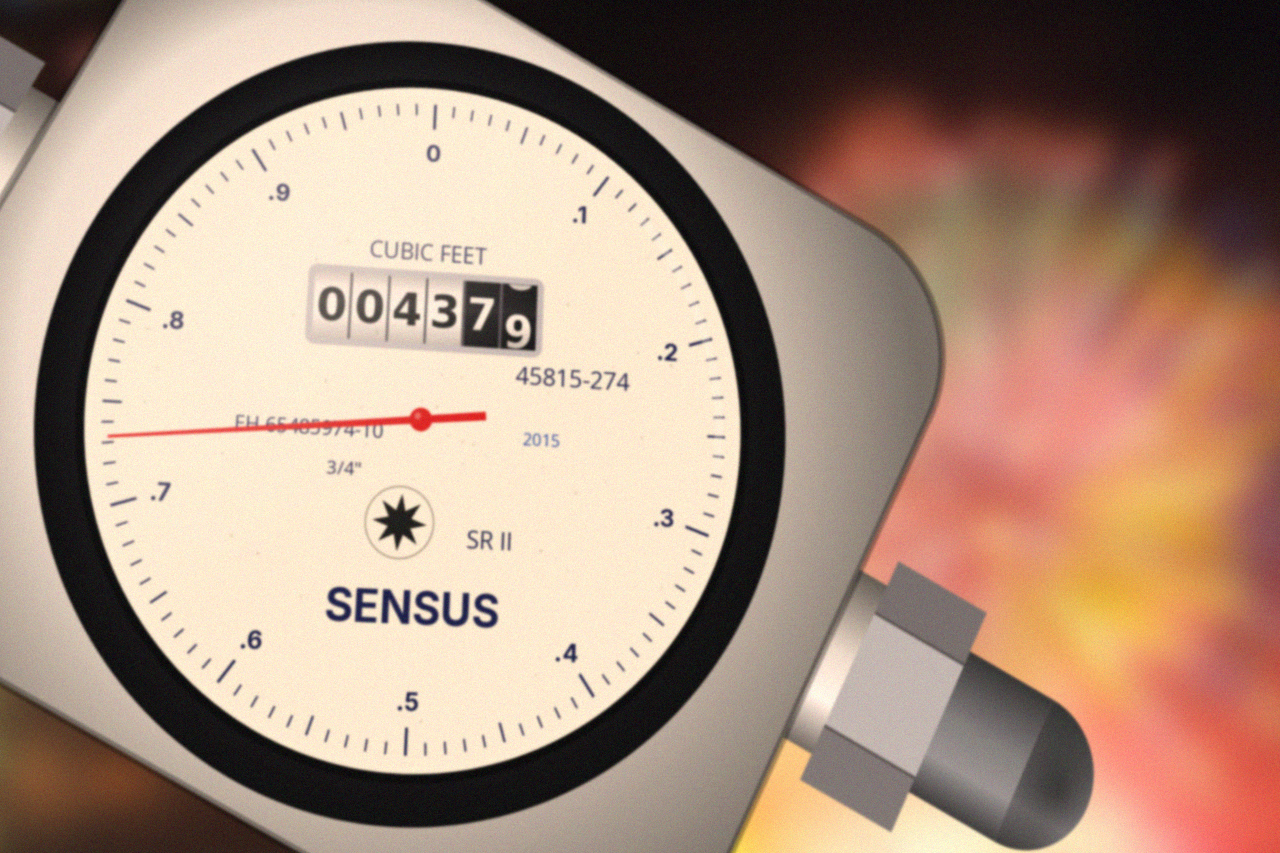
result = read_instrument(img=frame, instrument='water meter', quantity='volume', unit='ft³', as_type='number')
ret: 4378.73 ft³
